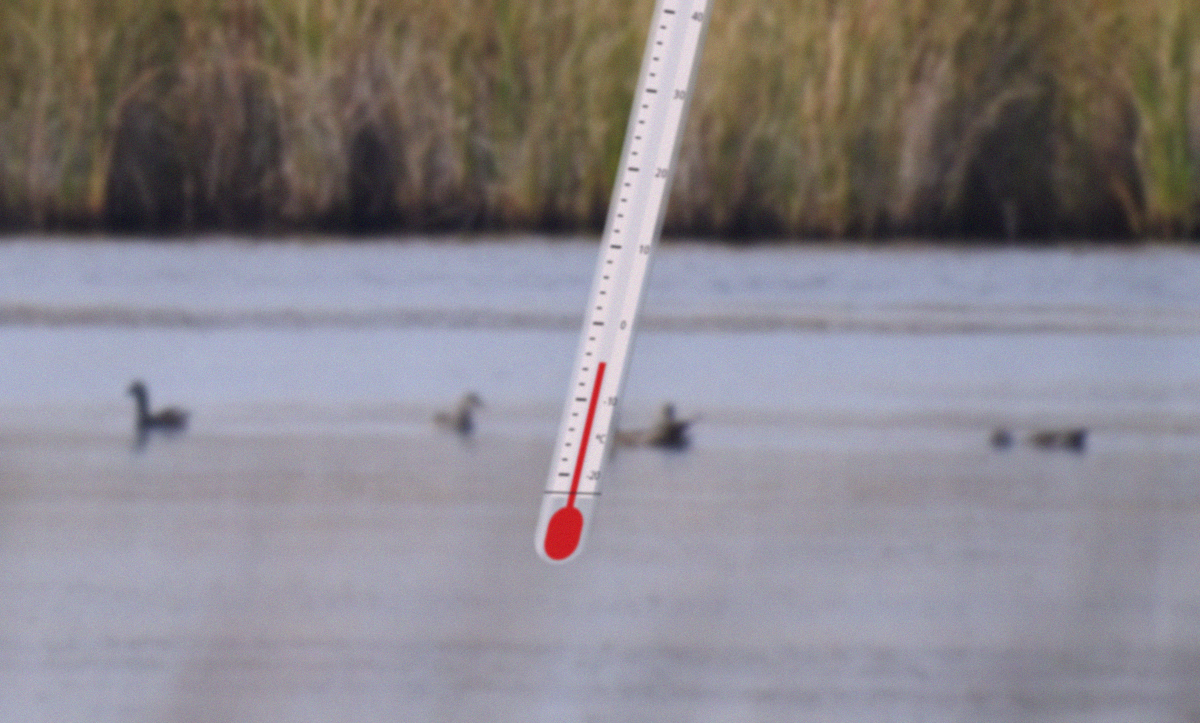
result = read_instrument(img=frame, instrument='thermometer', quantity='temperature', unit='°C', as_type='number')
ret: -5 °C
